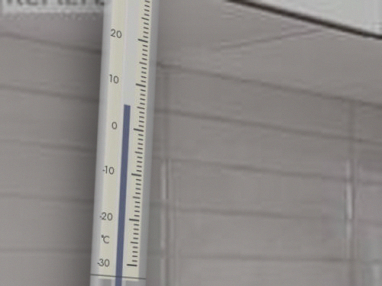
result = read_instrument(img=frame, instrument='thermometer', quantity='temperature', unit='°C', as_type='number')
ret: 5 °C
